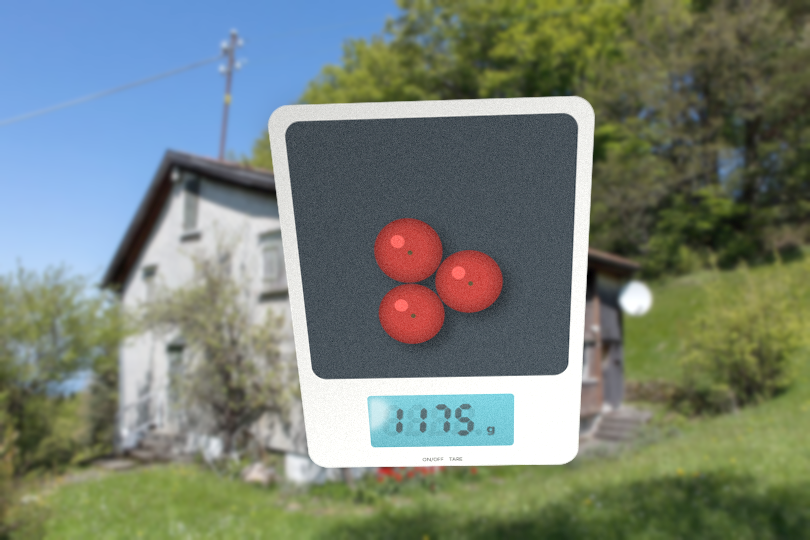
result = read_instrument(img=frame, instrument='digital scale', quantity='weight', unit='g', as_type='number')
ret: 1175 g
